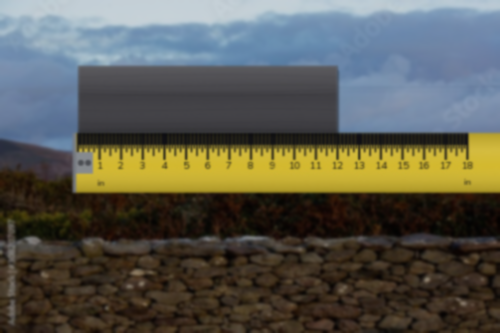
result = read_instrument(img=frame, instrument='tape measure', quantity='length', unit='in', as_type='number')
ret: 12 in
